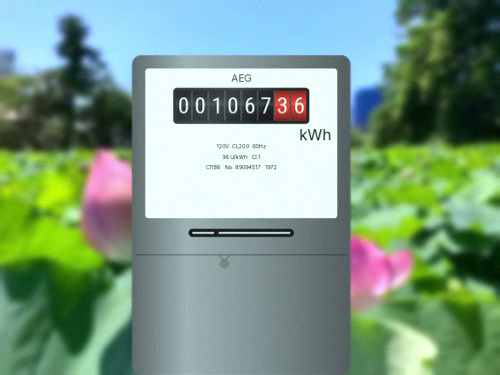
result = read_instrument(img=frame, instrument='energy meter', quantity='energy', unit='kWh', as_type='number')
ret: 1067.36 kWh
